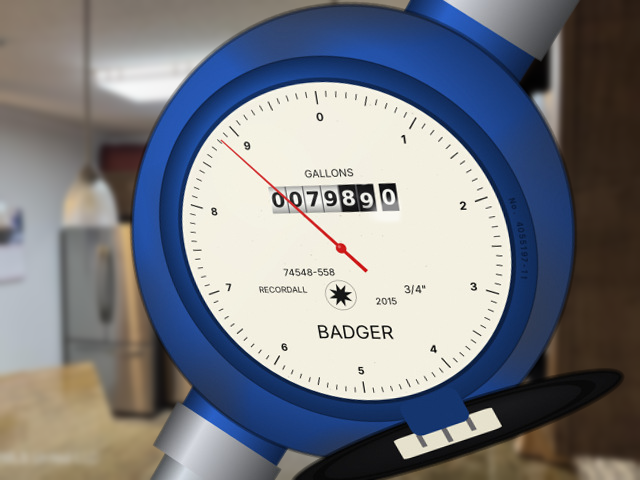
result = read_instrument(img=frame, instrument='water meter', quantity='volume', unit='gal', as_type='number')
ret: 79888.8 gal
